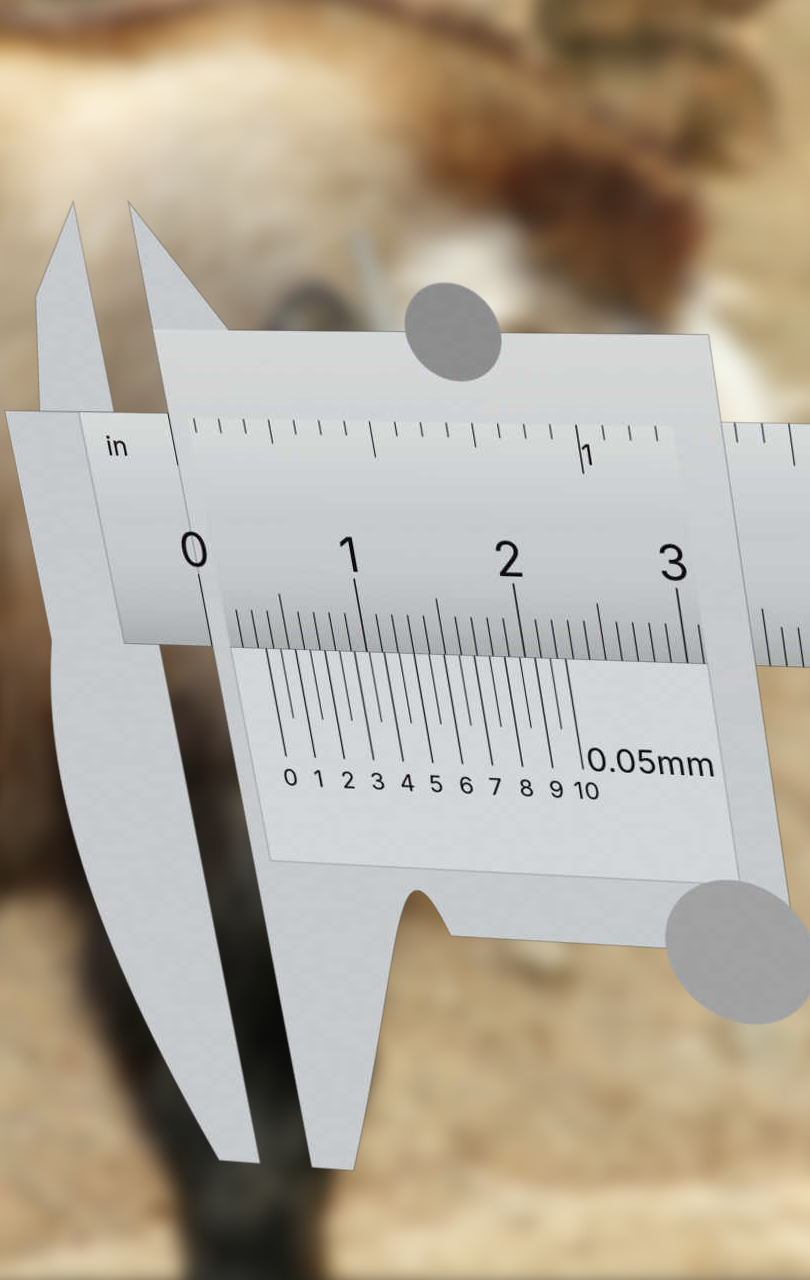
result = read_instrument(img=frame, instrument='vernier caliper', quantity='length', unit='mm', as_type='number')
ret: 3.5 mm
